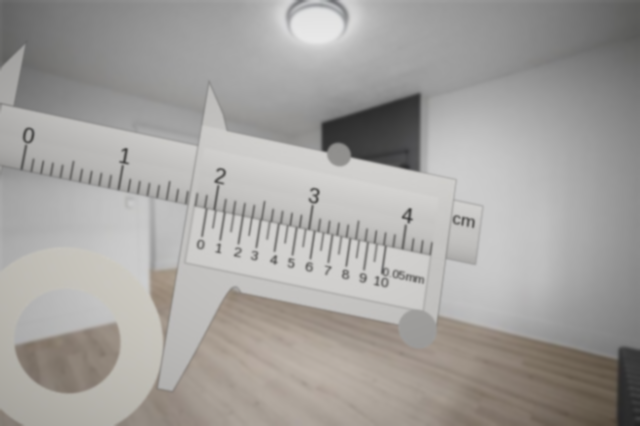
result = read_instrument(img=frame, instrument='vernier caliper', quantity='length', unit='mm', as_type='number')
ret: 19.2 mm
